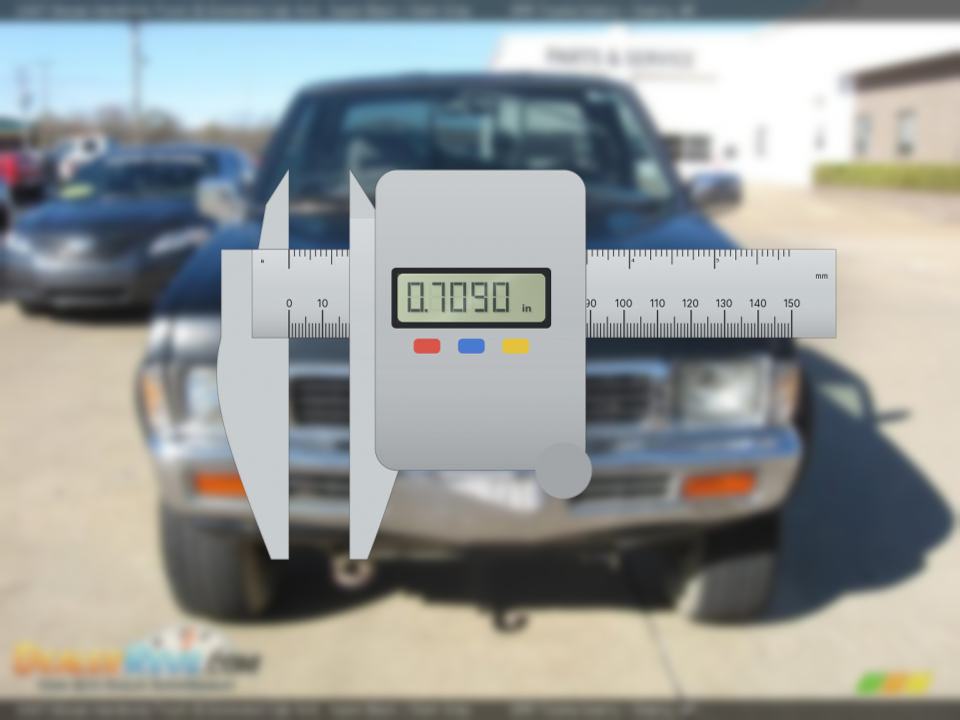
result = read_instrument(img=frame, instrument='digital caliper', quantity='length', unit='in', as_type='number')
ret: 0.7090 in
